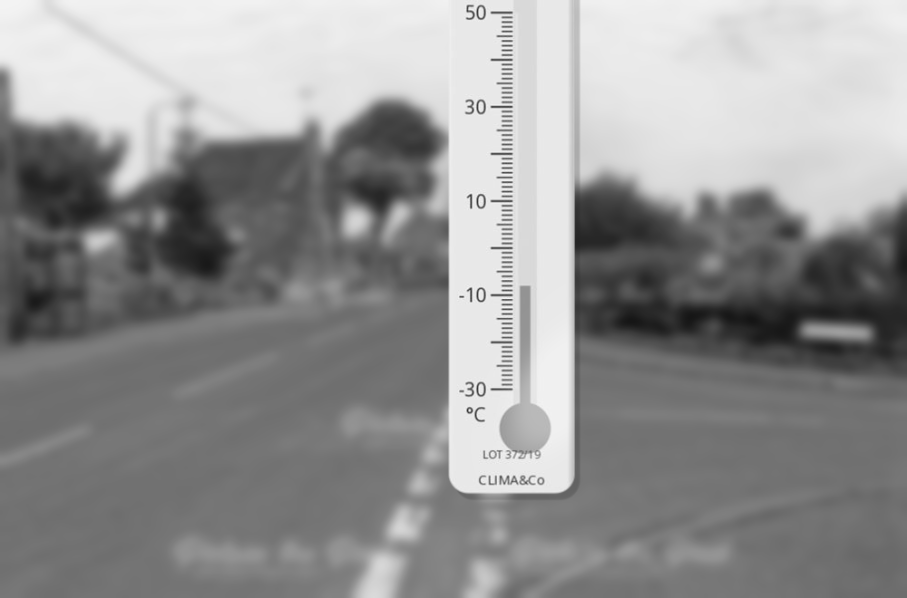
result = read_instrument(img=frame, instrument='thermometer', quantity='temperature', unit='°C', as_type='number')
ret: -8 °C
